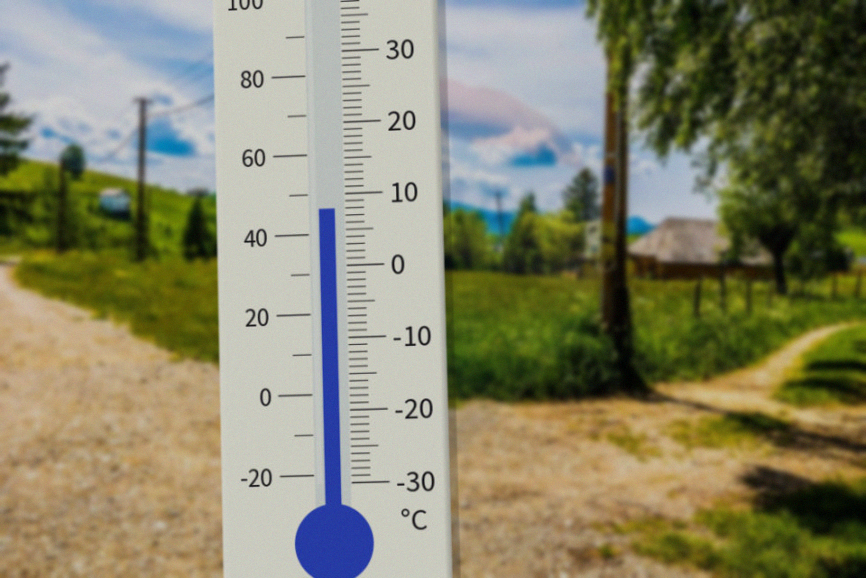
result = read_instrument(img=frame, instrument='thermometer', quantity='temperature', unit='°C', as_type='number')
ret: 8 °C
